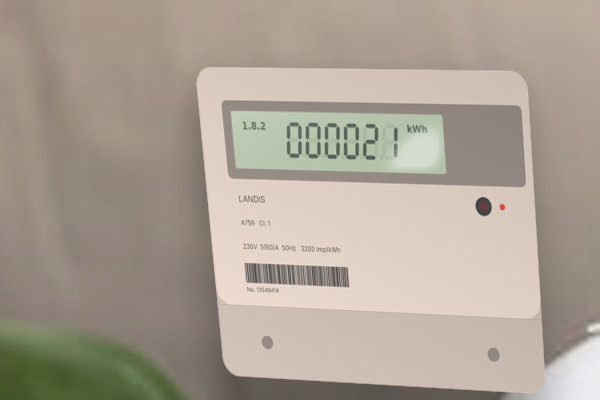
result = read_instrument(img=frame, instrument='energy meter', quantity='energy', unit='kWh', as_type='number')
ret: 21 kWh
